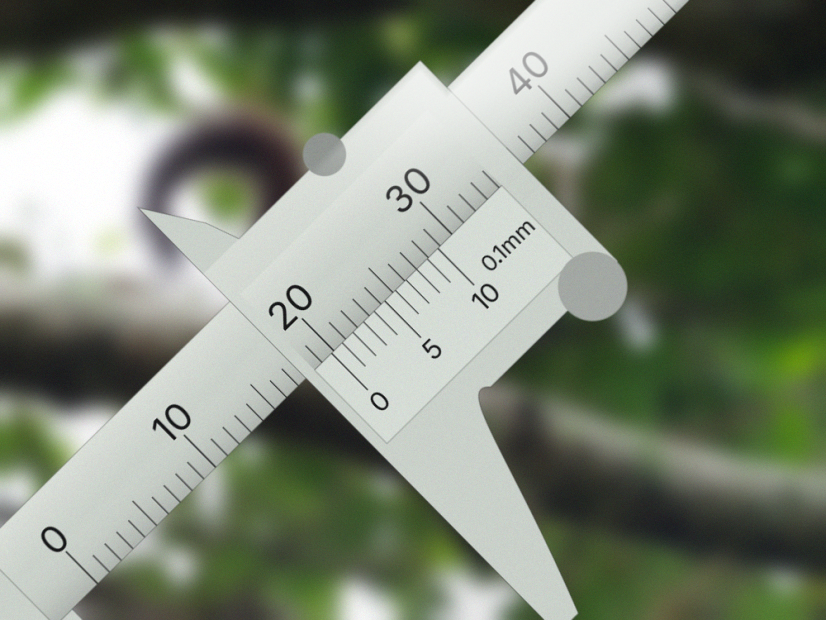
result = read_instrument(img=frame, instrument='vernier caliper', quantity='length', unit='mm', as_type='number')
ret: 19.8 mm
